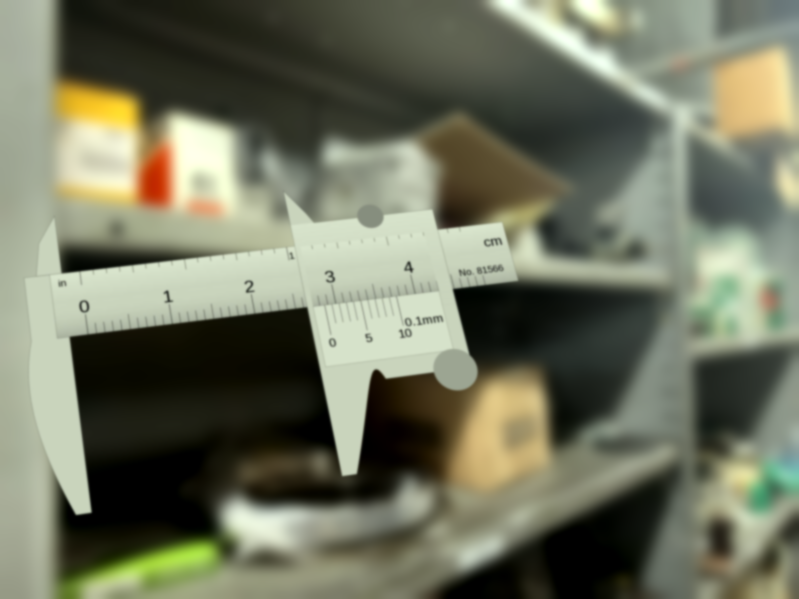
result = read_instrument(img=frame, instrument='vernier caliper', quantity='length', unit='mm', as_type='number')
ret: 28.6 mm
